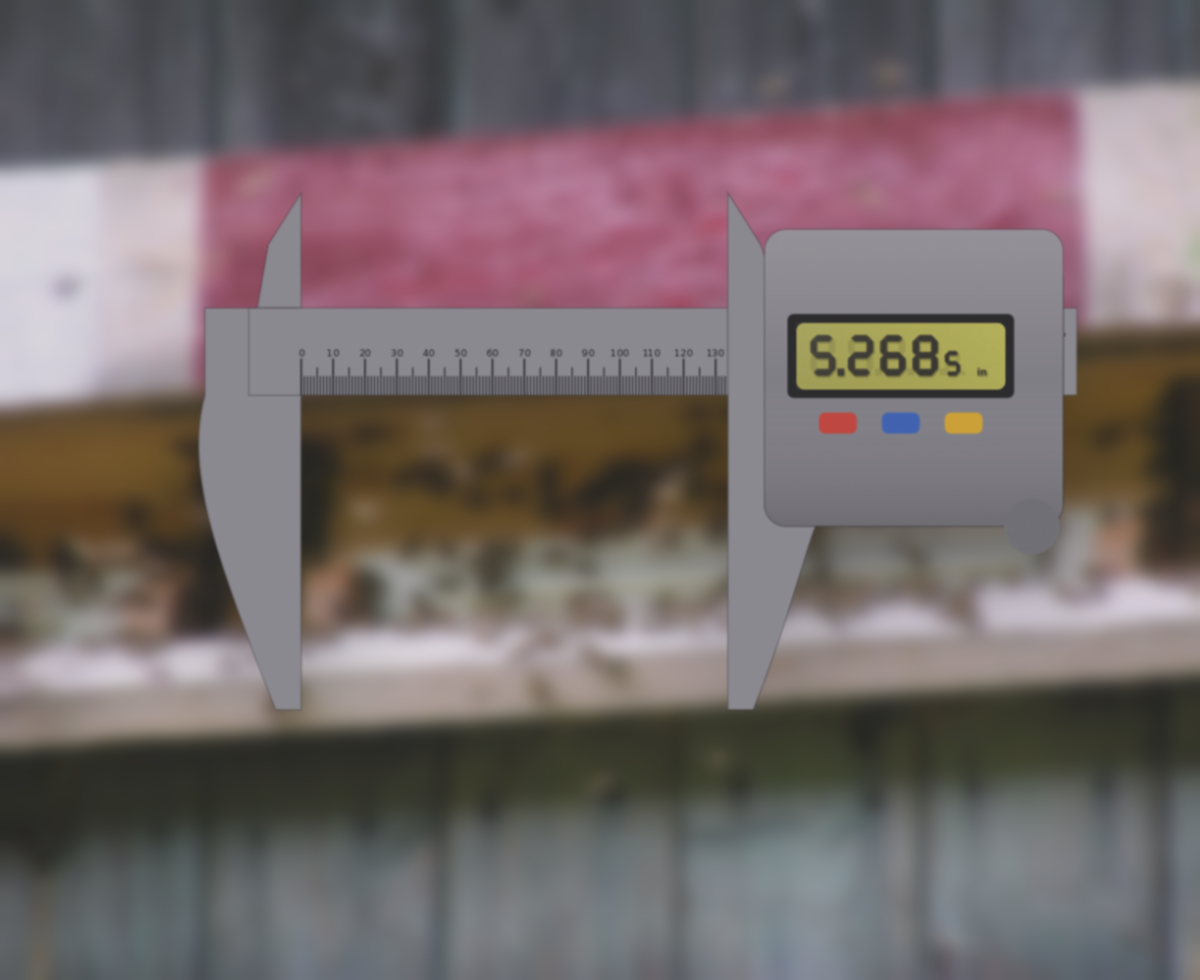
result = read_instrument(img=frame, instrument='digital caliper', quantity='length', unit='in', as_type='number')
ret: 5.2685 in
